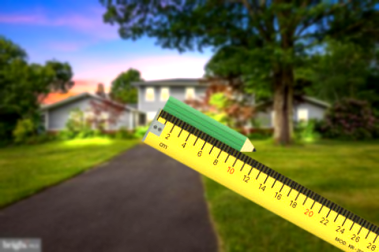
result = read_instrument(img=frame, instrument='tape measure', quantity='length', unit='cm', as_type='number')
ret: 11.5 cm
